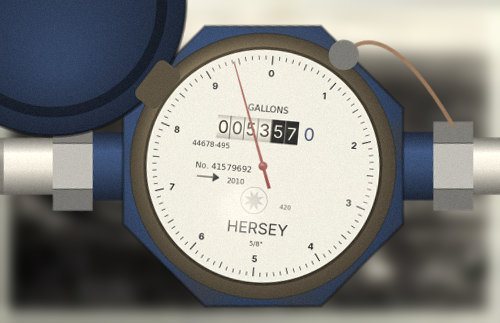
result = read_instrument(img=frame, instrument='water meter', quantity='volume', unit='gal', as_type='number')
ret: 53569.4 gal
